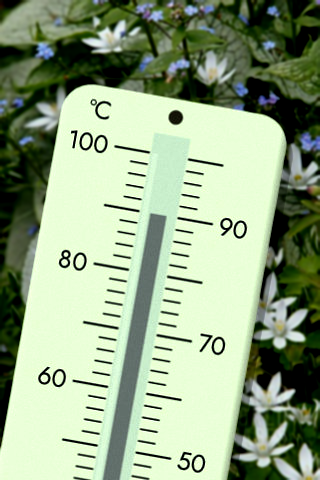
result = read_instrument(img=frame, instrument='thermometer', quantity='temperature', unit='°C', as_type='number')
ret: 90 °C
